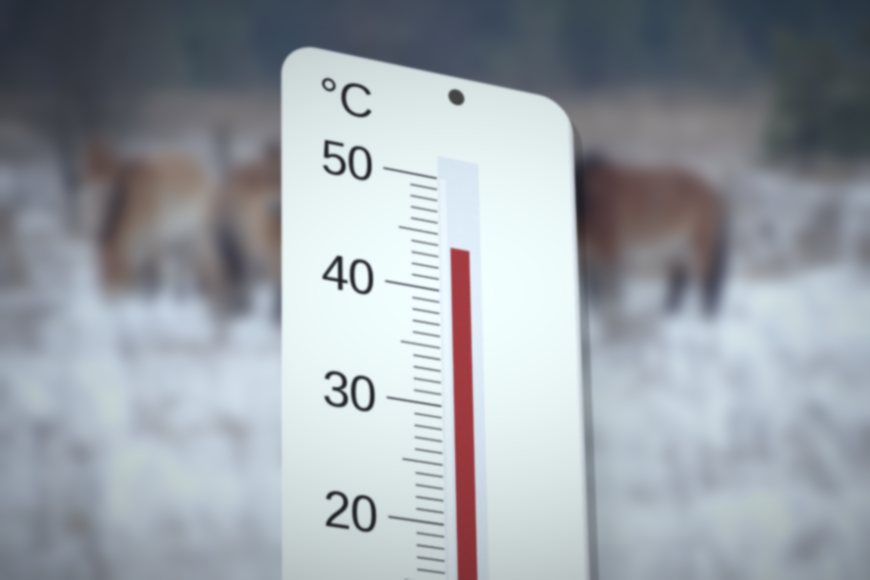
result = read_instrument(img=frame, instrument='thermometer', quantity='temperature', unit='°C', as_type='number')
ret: 44 °C
